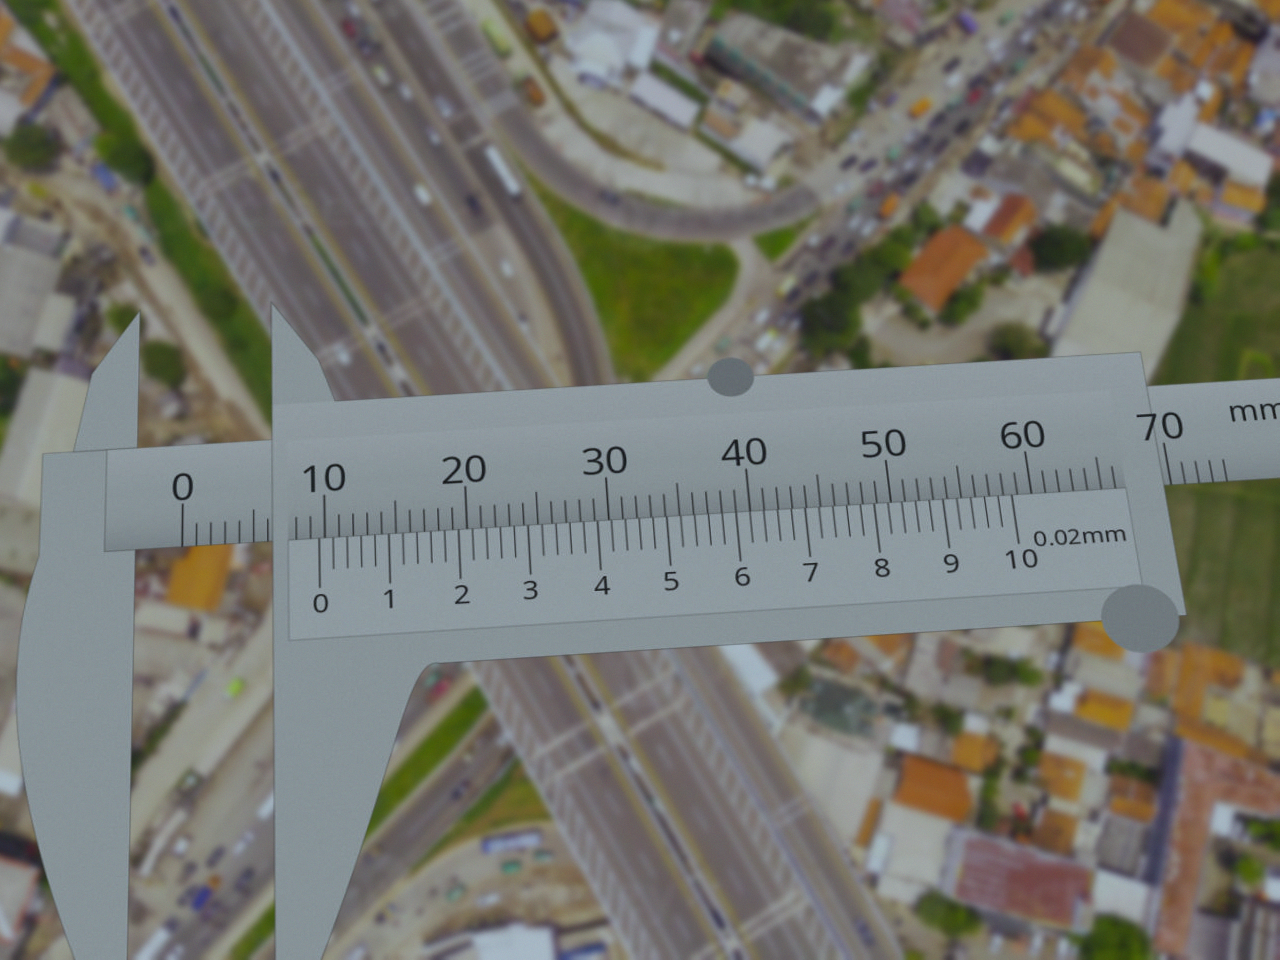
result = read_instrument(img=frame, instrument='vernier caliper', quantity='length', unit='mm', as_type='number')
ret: 9.6 mm
